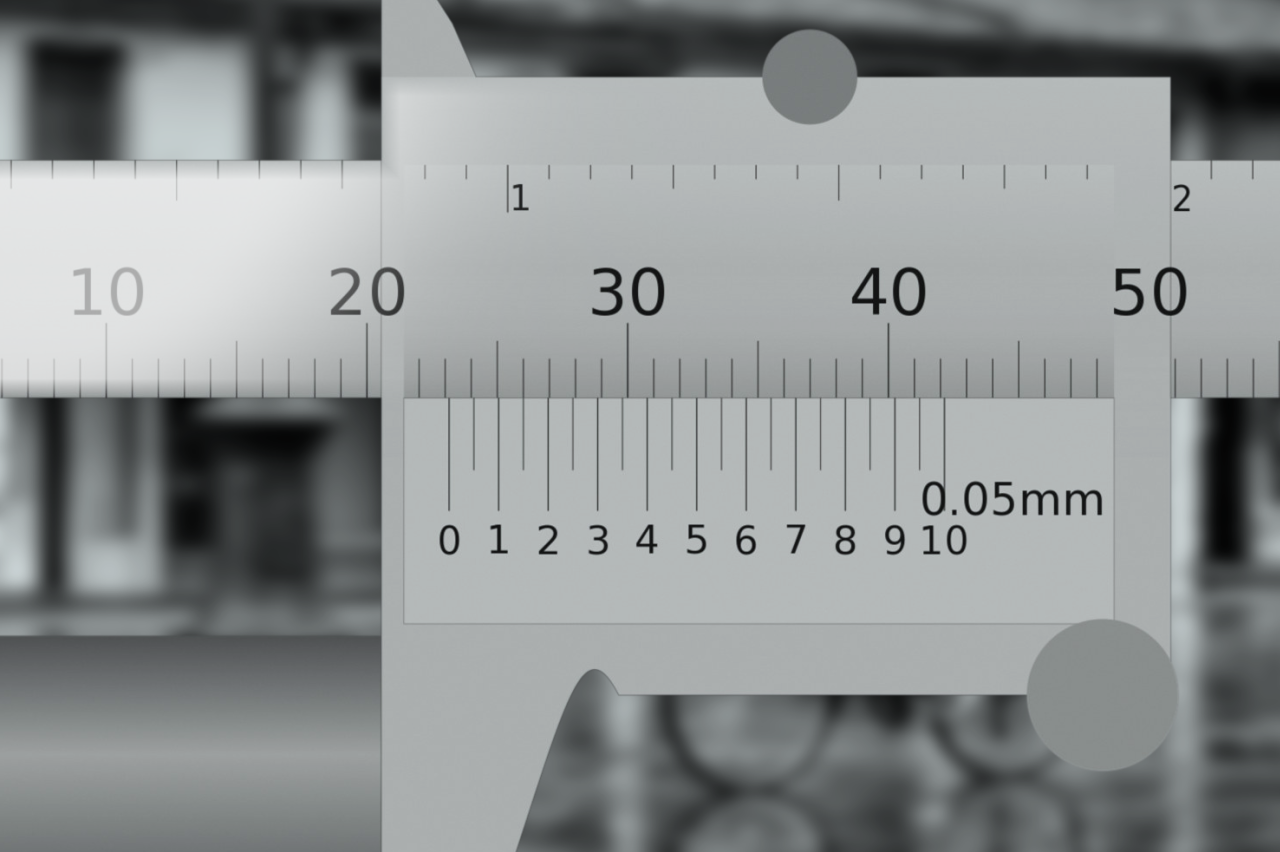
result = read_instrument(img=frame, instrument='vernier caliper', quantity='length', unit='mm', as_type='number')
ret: 23.15 mm
